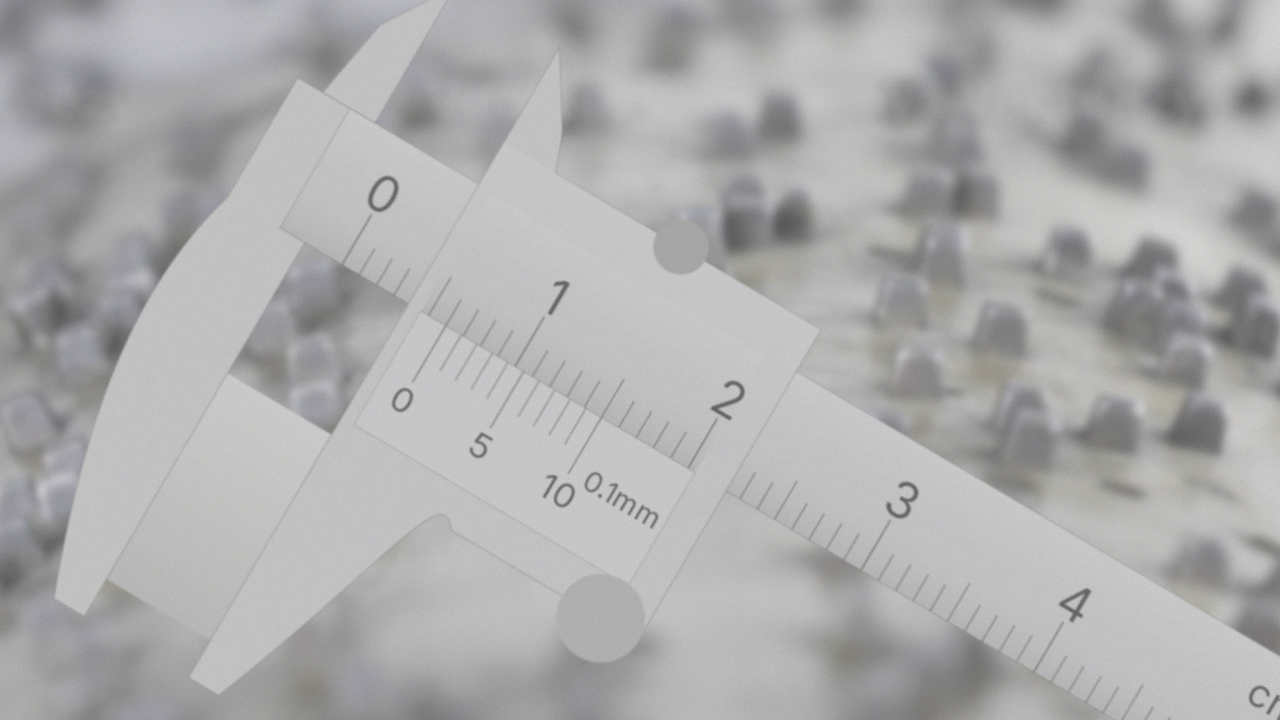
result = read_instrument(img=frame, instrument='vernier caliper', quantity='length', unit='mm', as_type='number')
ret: 6.0 mm
